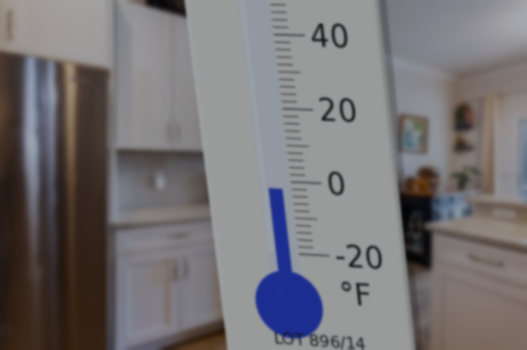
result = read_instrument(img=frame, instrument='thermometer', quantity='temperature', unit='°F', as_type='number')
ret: -2 °F
